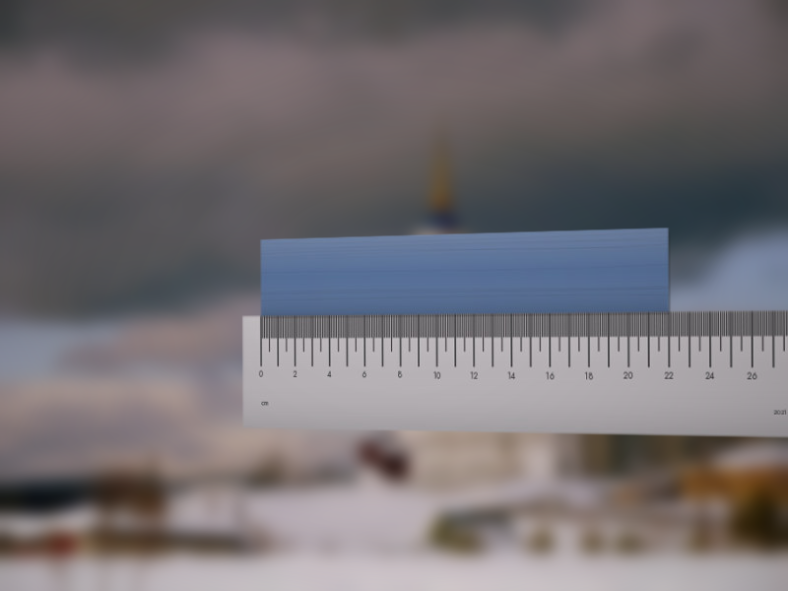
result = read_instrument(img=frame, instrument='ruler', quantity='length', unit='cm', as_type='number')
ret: 22 cm
